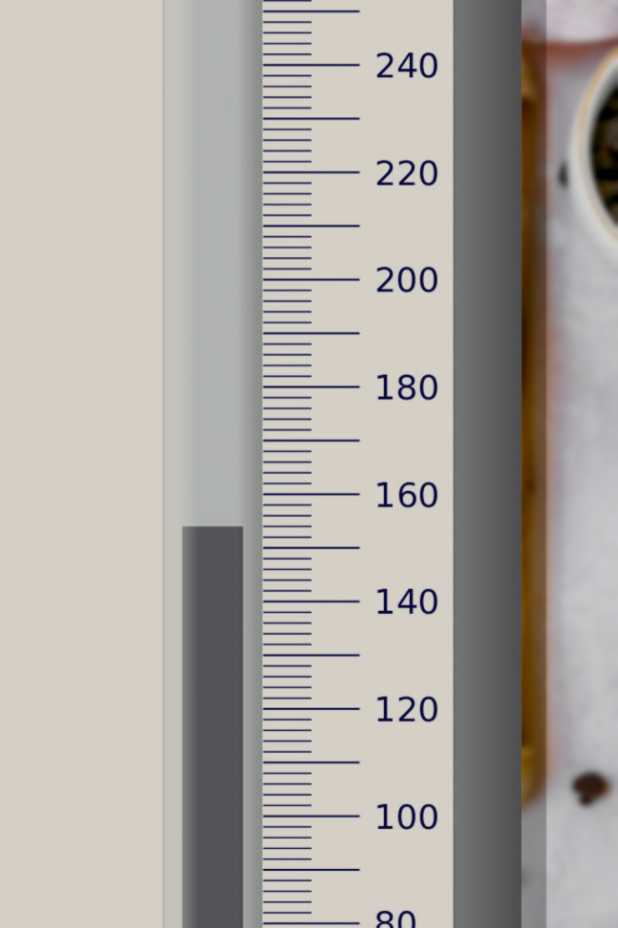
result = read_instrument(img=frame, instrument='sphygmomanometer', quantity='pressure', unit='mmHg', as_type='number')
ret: 154 mmHg
